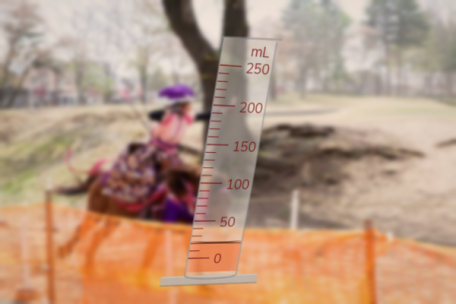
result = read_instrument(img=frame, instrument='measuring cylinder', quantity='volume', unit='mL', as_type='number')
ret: 20 mL
